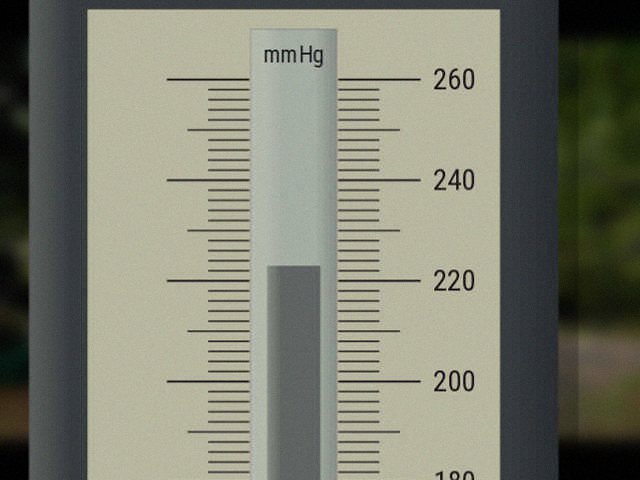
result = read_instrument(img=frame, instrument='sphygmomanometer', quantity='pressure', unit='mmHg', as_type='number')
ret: 223 mmHg
